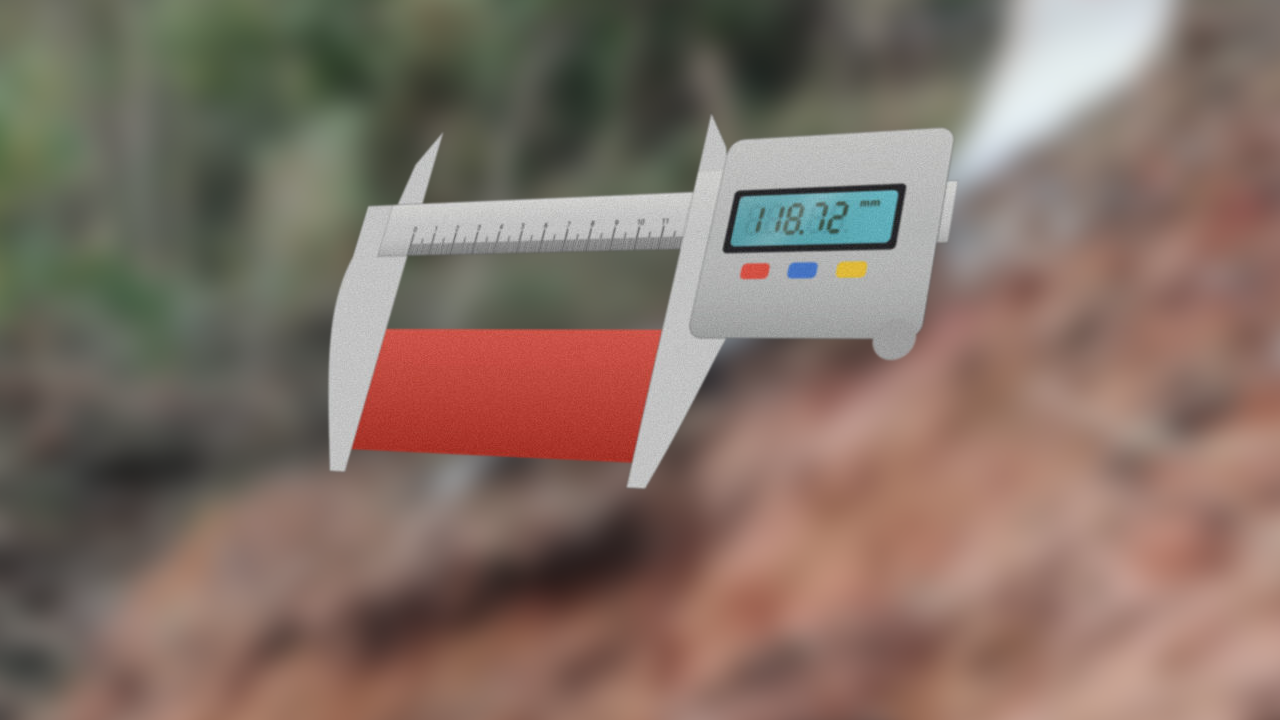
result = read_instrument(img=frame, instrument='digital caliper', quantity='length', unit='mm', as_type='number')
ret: 118.72 mm
